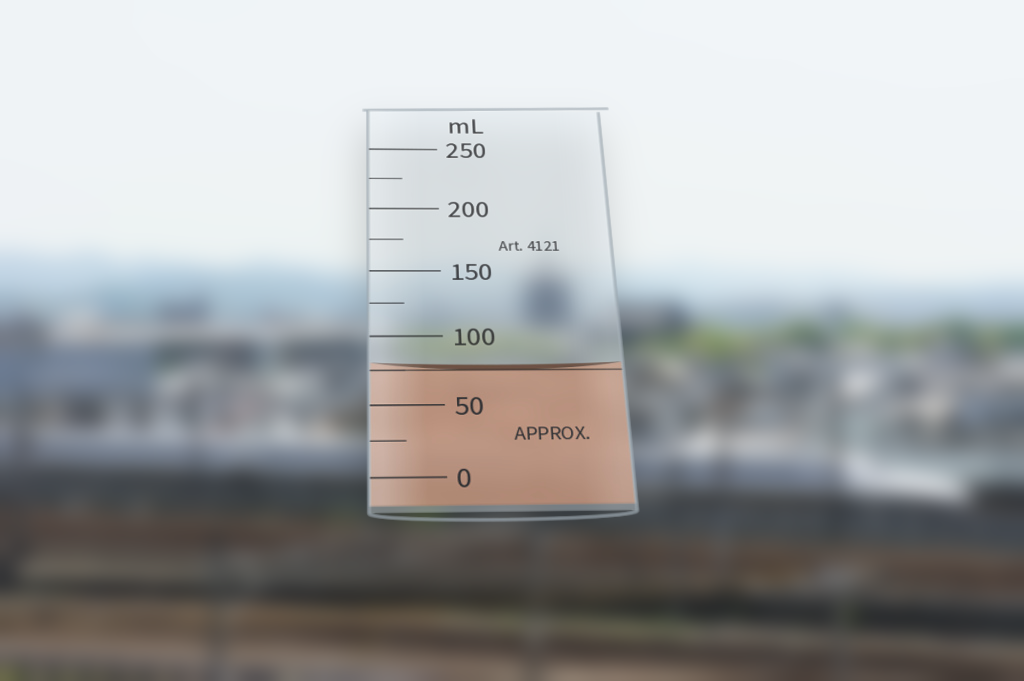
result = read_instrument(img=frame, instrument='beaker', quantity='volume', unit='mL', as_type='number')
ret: 75 mL
